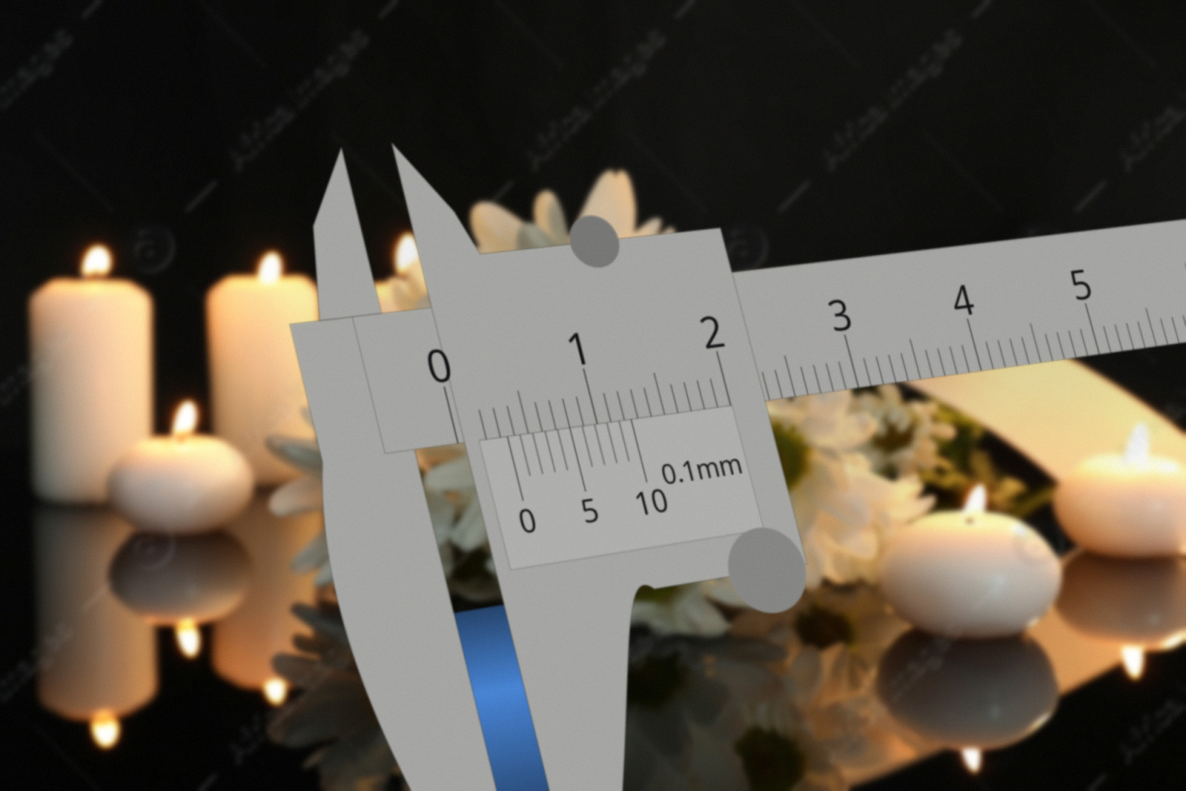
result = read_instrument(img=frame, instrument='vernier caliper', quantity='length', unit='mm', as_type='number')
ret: 3.5 mm
